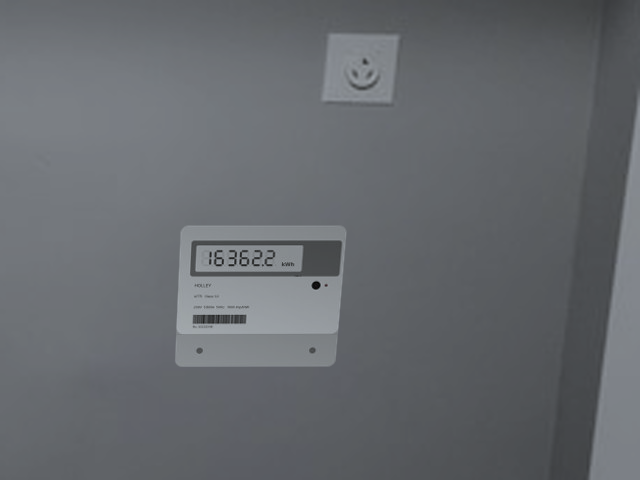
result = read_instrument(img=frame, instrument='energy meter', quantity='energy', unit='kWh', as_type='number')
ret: 16362.2 kWh
